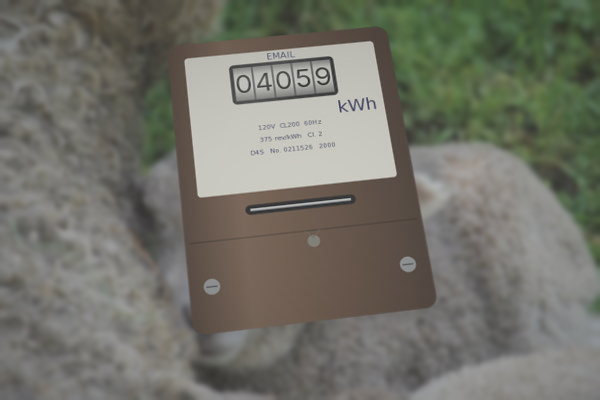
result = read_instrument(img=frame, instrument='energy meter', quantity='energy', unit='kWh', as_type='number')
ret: 4059 kWh
